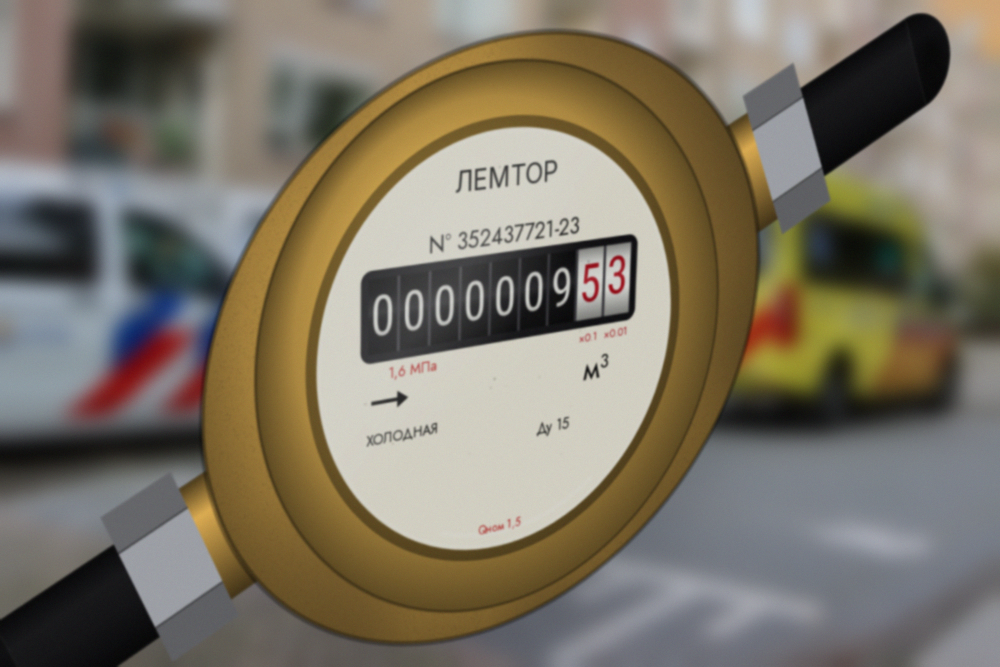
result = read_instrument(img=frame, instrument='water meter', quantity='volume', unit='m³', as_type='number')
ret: 9.53 m³
